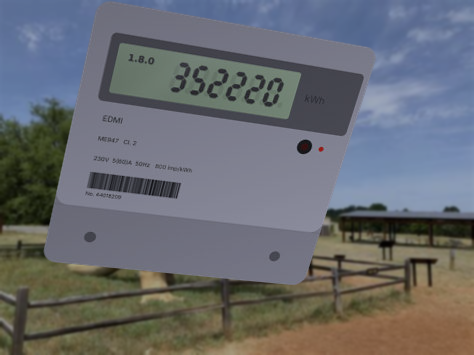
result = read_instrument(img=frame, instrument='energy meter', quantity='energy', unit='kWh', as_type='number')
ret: 352220 kWh
